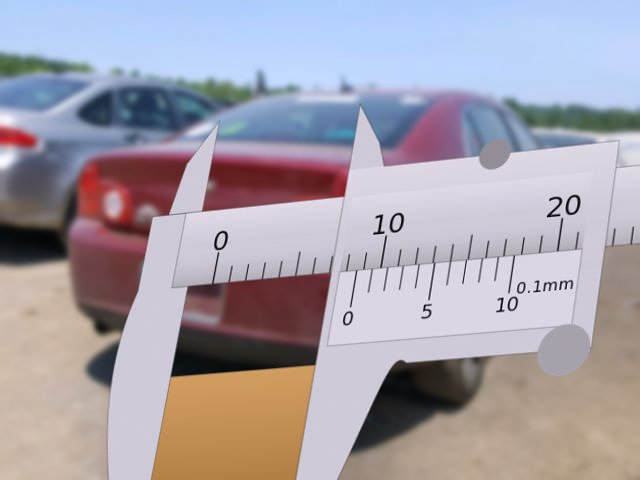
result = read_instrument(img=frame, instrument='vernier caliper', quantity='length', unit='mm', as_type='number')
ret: 8.6 mm
